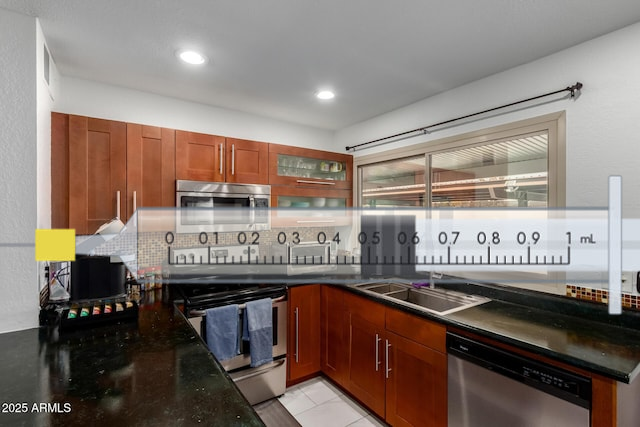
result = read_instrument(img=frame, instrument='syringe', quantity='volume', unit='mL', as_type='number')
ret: 0.48 mL
